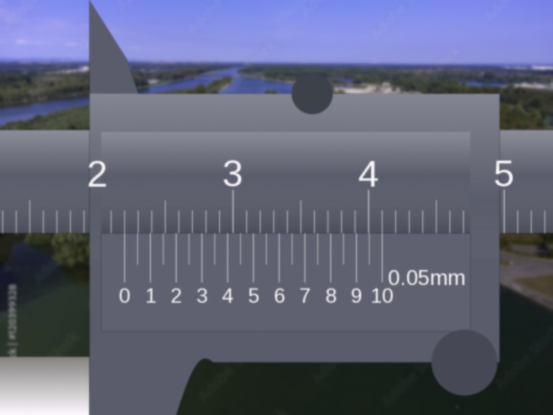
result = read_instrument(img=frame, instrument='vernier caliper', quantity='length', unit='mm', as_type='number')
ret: 22.0 mm
